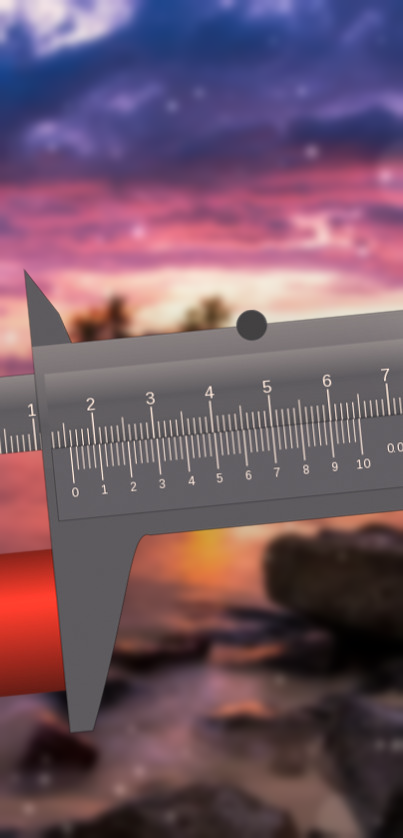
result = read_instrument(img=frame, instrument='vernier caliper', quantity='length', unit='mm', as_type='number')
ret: 15.8 mm
